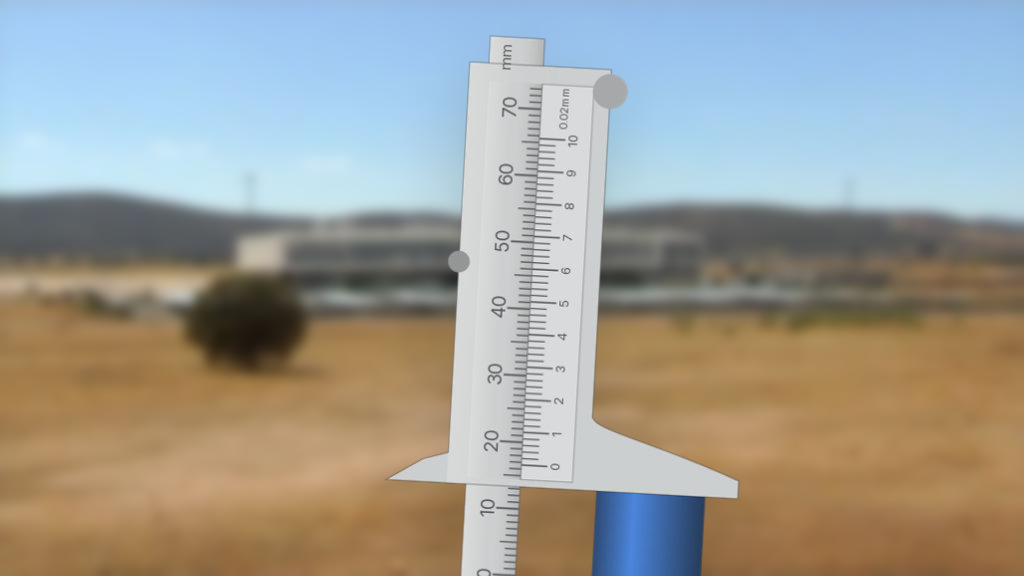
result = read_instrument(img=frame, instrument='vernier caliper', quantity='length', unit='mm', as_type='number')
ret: 16.6 mm
